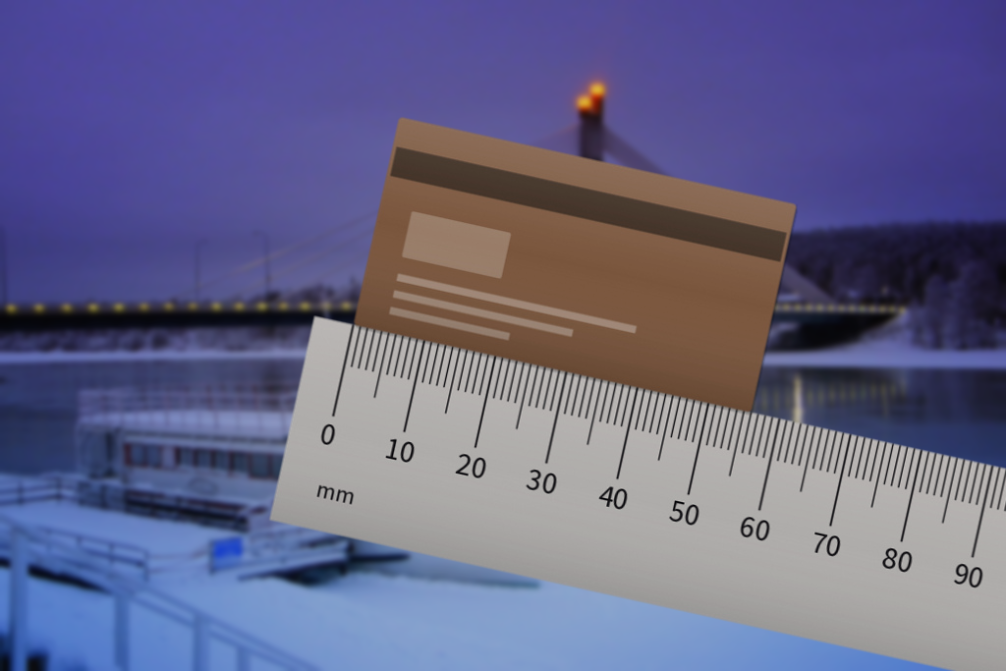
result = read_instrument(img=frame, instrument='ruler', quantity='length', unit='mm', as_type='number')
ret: 56 mm
